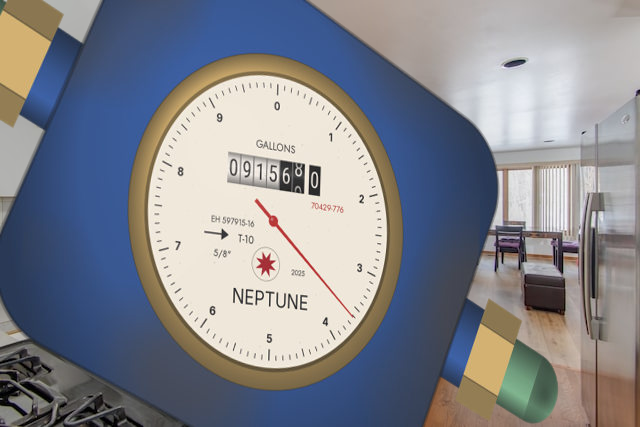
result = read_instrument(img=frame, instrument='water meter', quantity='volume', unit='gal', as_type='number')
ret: 915683.6 gal
